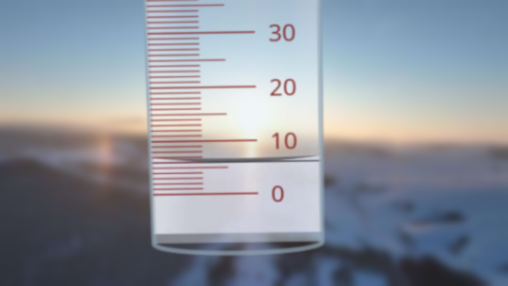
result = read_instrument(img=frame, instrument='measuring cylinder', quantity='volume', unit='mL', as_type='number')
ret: 6 mL
